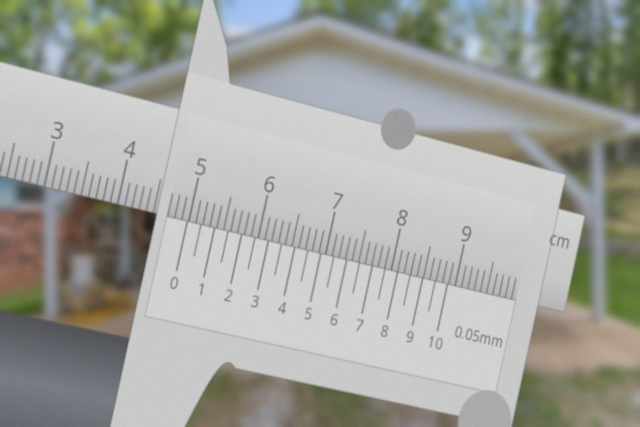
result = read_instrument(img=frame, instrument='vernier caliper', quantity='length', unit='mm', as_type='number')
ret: 49.8 mm
